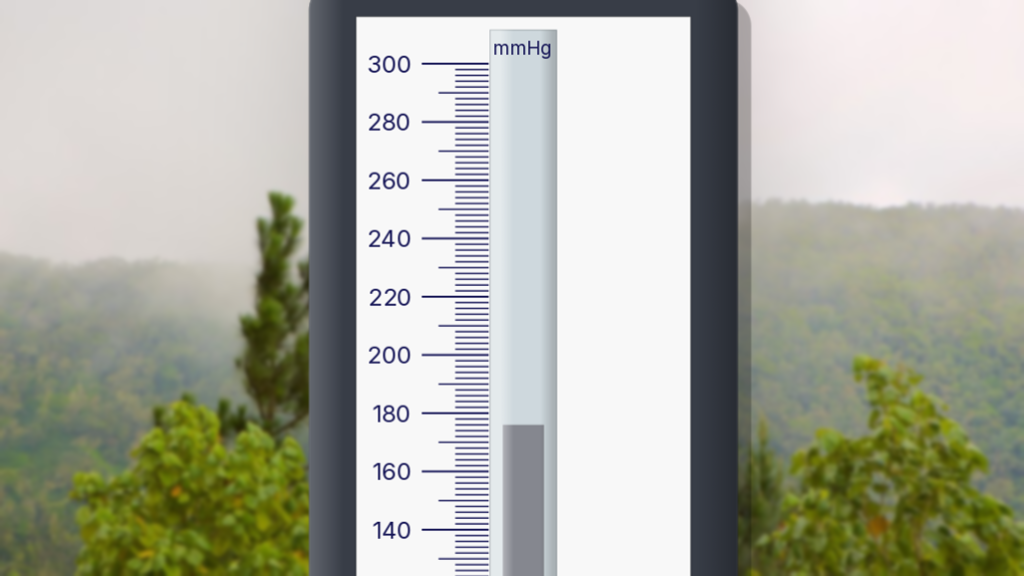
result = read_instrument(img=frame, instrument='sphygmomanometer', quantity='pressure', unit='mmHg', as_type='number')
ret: 176 mmHg
